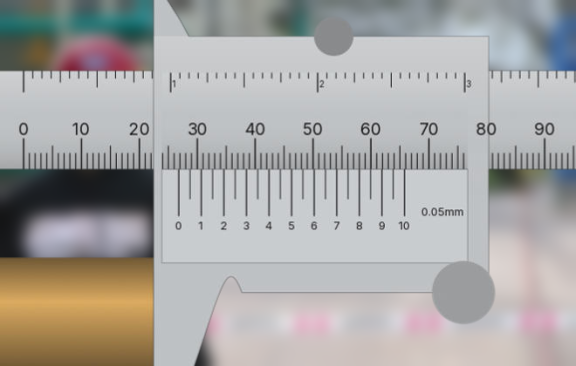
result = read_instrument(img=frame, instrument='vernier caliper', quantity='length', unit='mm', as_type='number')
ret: 26.8 mm
